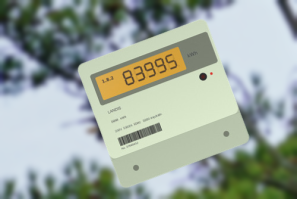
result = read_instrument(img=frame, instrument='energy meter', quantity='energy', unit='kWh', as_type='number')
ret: 83995 kWh
